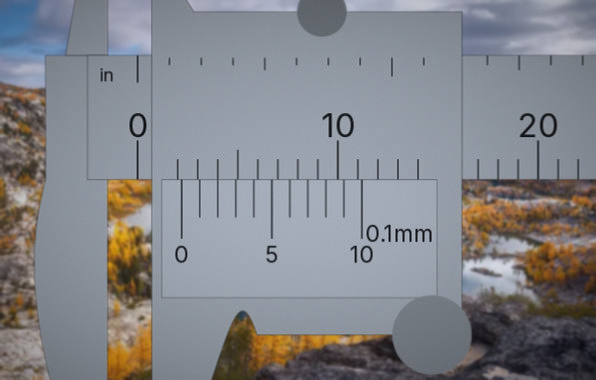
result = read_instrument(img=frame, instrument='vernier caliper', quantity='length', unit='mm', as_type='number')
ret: 2.2 mm
